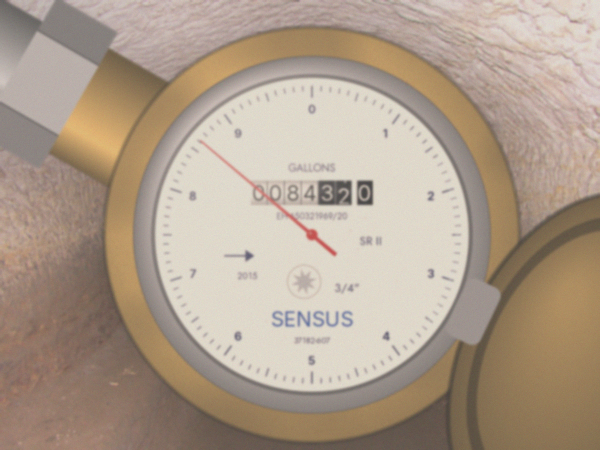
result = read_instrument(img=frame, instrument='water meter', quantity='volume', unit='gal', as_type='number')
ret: 84318.6 gal
